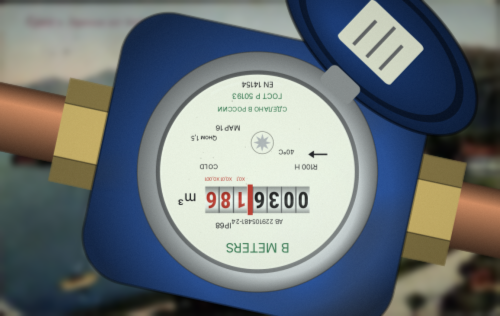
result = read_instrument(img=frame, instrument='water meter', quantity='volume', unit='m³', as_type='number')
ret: 36.186 m³
